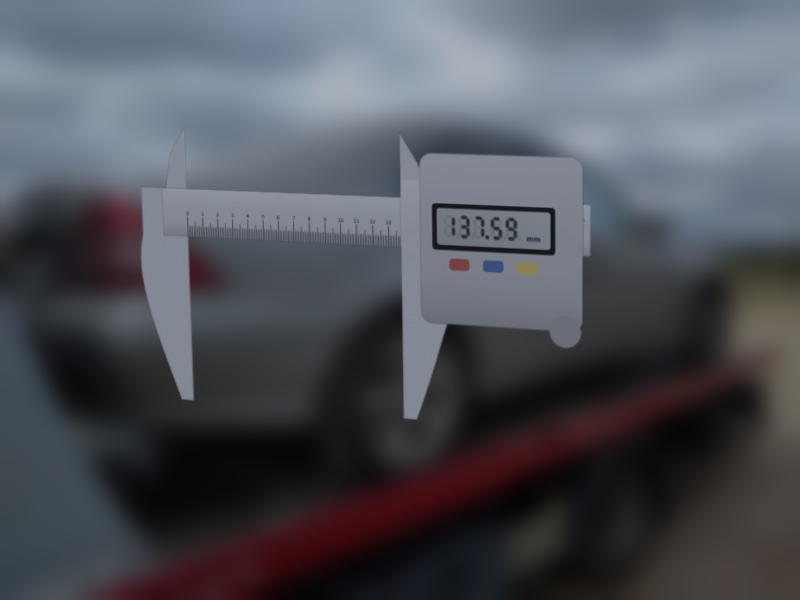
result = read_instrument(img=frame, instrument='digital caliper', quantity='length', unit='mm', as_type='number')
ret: 137.59 mm
